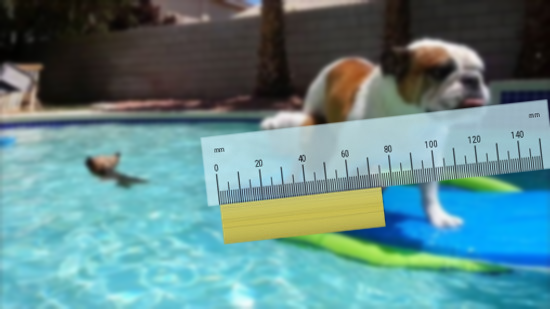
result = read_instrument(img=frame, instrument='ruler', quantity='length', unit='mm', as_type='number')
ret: 75 mm
